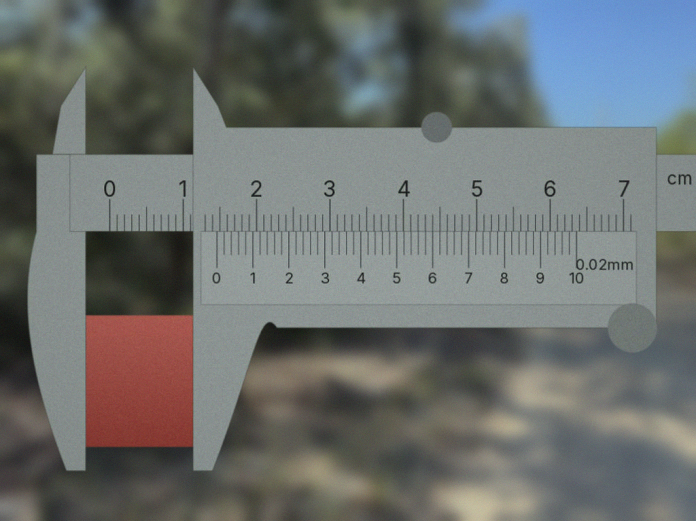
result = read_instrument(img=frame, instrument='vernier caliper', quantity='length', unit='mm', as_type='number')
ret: 14.6 mm
